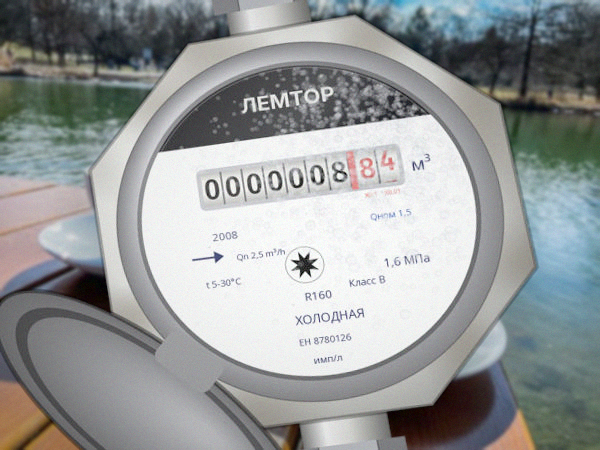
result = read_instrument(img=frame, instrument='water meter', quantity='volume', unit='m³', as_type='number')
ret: 8.84 m³
